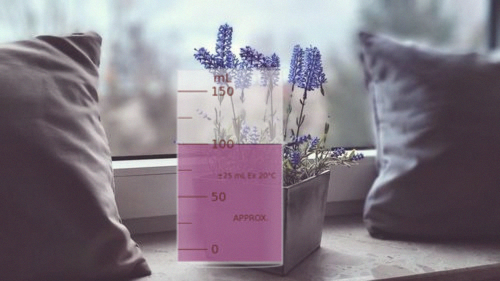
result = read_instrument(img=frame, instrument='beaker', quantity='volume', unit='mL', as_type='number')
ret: 100 mL
